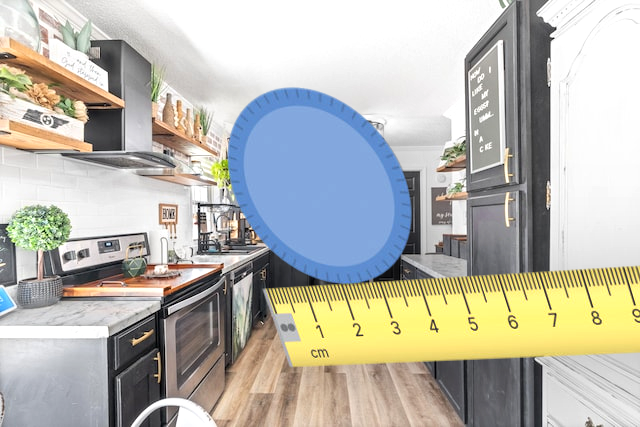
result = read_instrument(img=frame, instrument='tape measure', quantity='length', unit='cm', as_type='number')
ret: 4.5 cm
